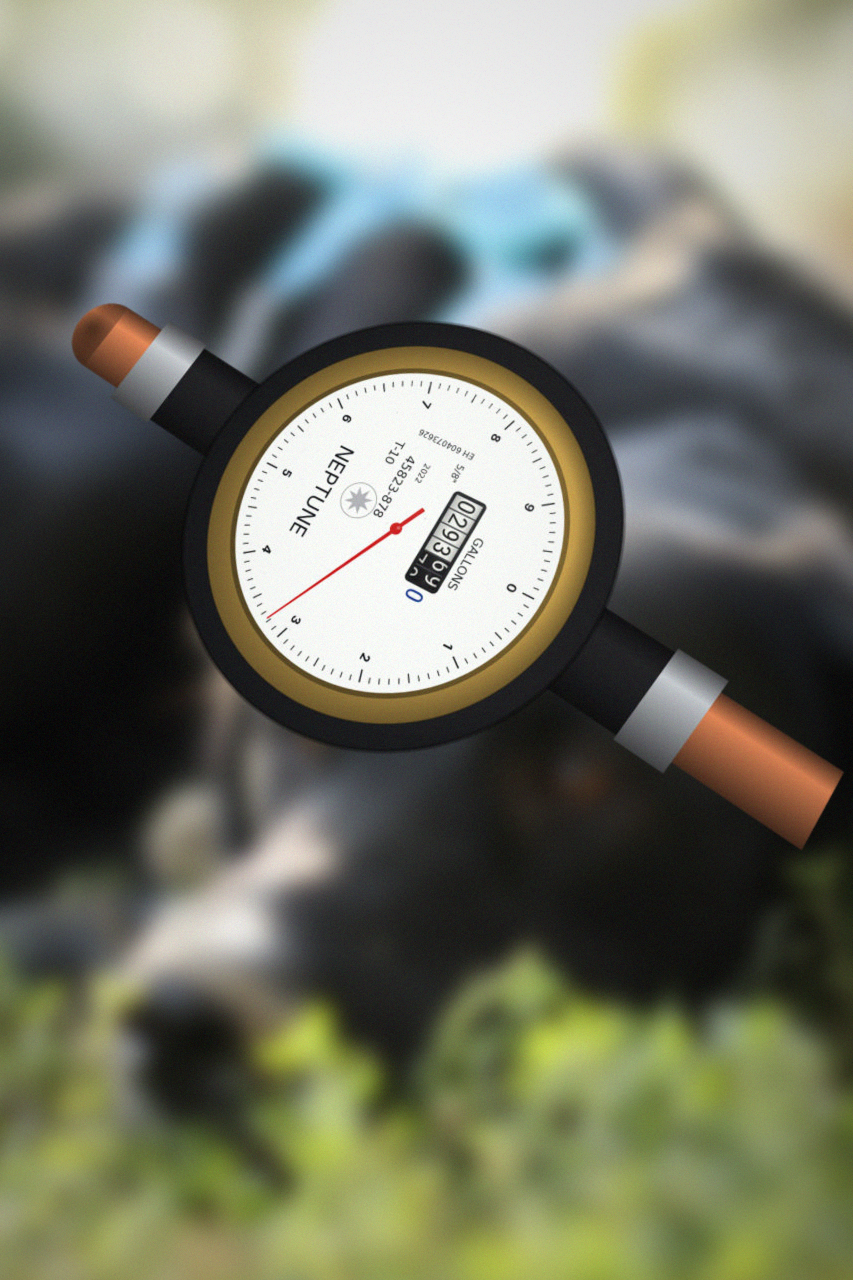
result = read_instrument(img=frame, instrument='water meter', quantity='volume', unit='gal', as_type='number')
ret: 293693.2 gal
